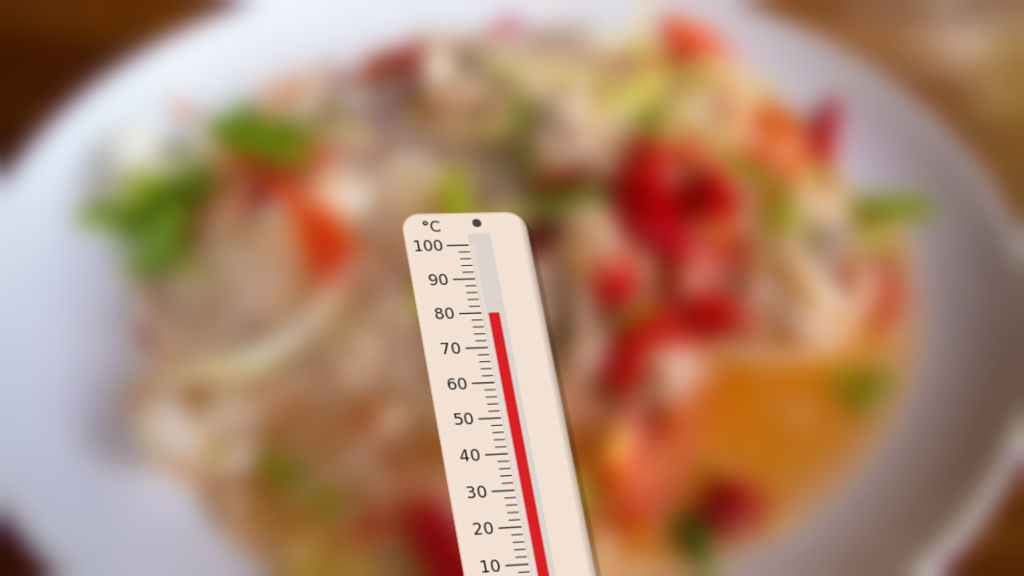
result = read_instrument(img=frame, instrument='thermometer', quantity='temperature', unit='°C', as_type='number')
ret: 80 °C
